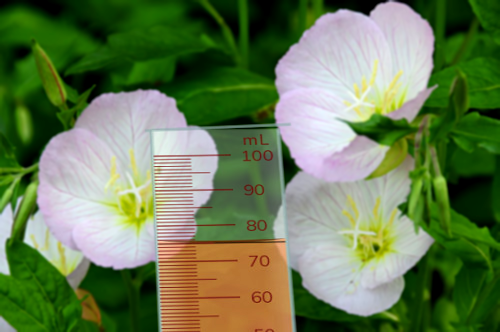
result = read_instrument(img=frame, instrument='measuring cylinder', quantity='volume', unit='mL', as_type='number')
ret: 75 mL
